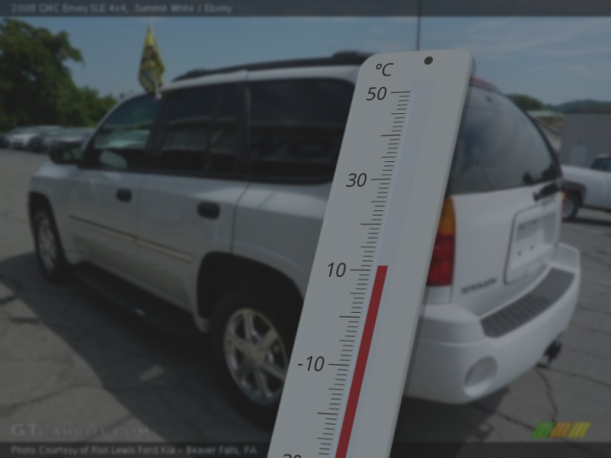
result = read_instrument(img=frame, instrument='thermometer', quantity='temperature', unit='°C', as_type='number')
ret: 11 °C
